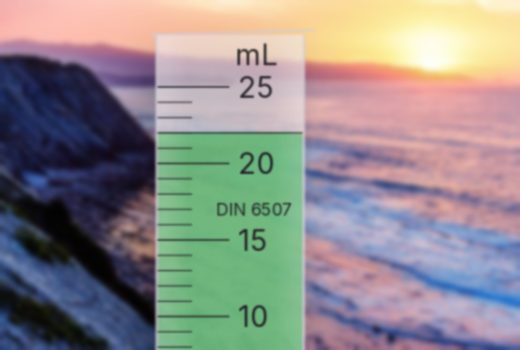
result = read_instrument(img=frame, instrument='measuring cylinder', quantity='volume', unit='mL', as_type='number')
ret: 22 mL
